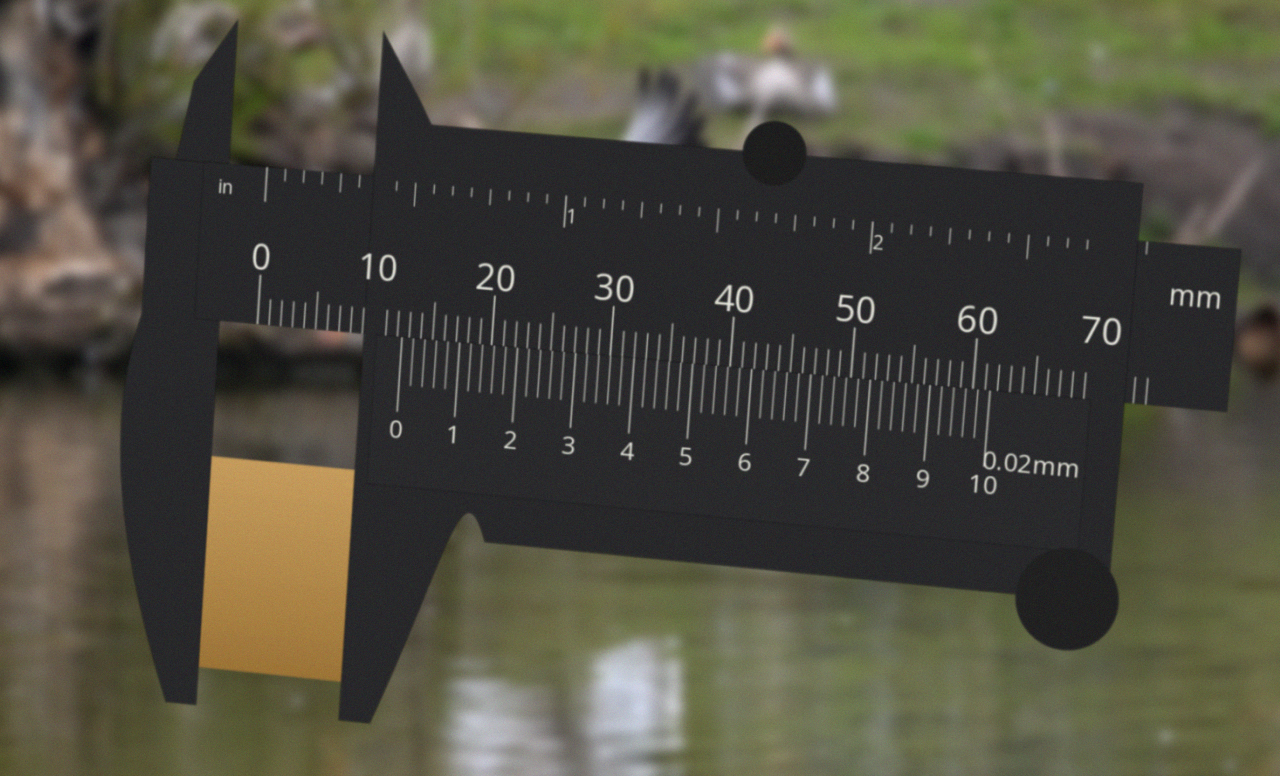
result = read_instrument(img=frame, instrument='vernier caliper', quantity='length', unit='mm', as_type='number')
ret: 12.4 mm
